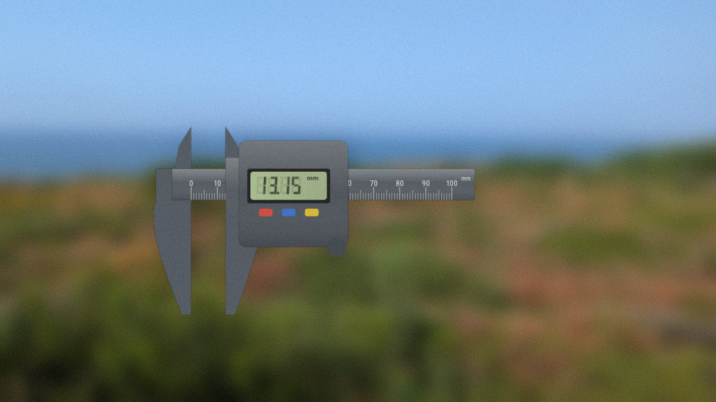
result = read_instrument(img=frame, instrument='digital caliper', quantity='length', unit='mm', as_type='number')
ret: 13.15 mm
